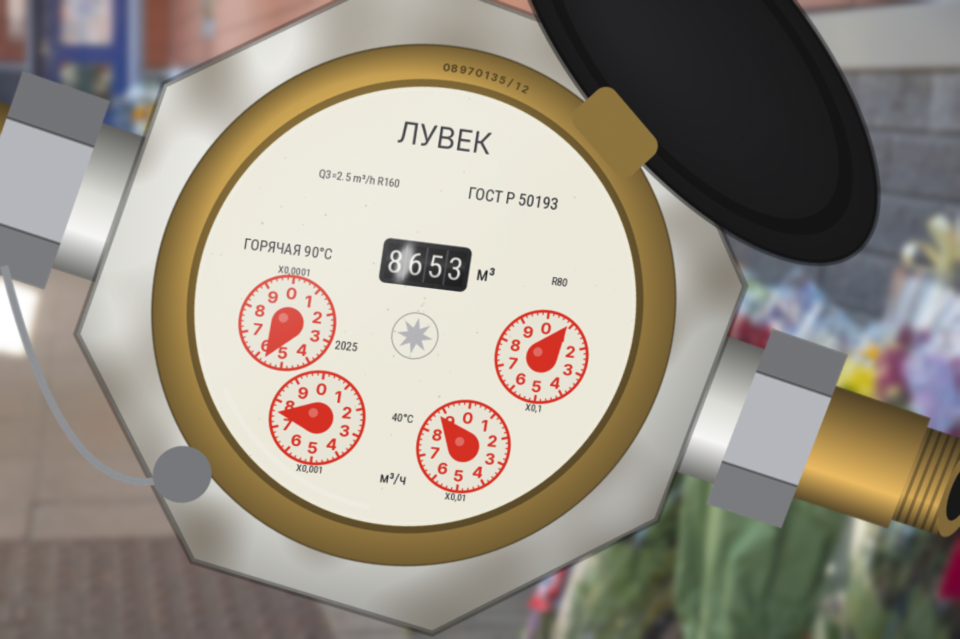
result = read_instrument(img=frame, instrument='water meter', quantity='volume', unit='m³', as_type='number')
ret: 8653.0875 m³
